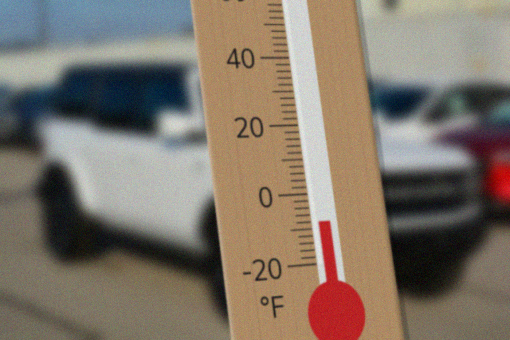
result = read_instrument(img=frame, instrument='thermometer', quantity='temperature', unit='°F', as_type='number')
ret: -8 °F
